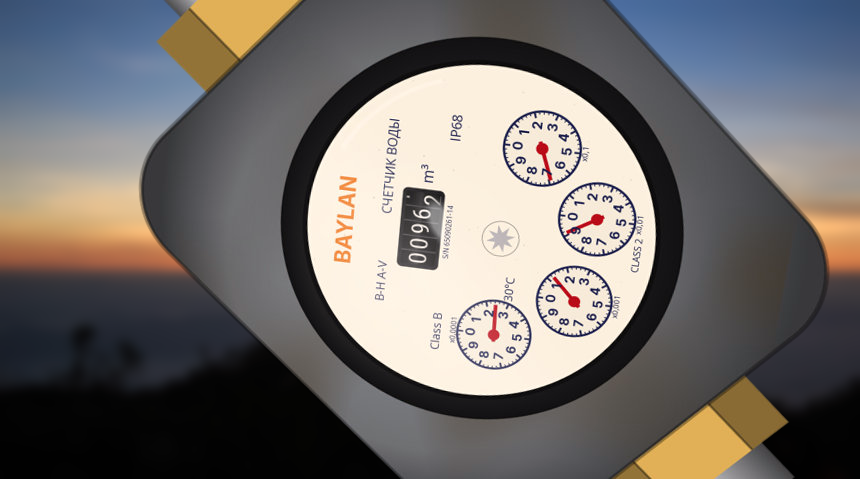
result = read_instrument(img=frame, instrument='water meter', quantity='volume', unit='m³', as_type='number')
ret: 961.6912 m³
